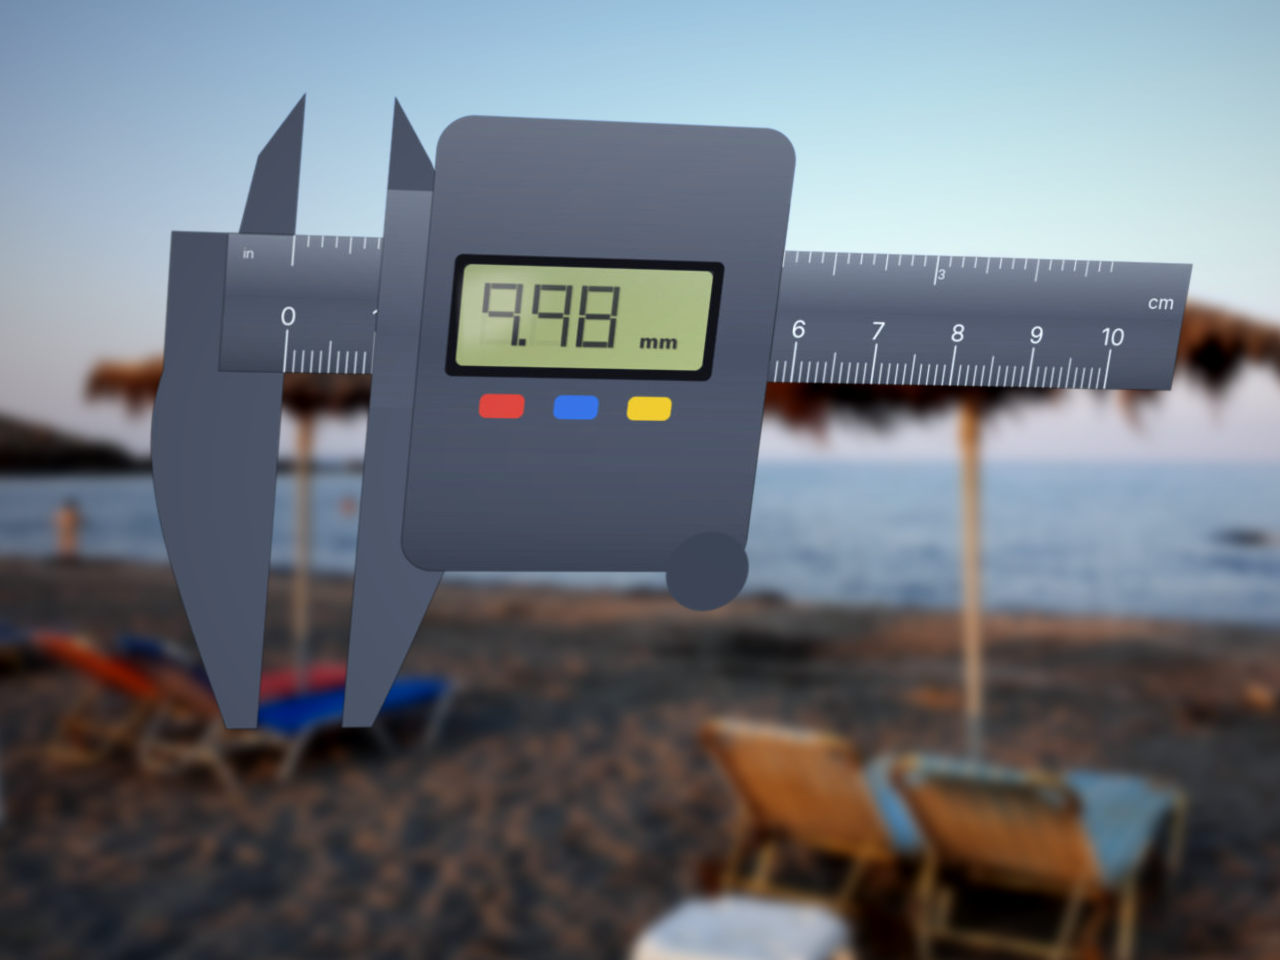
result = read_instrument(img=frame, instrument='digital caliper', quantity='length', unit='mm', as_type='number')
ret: 9.98 mm
